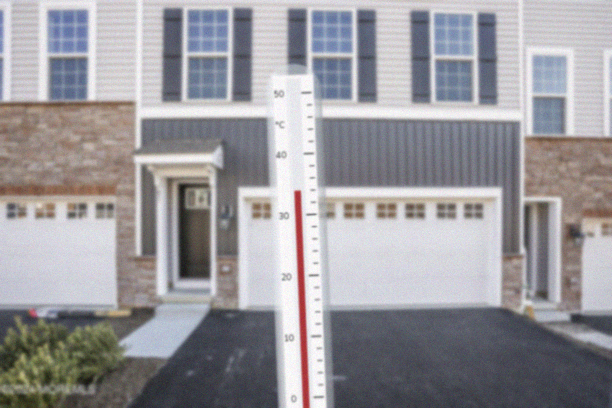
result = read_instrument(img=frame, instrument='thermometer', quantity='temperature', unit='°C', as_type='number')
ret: 34 °C
